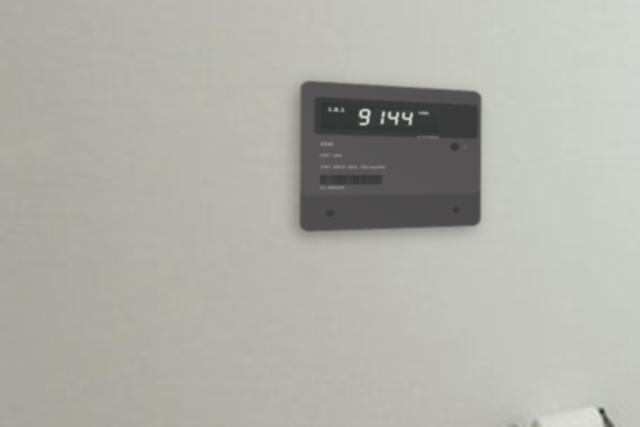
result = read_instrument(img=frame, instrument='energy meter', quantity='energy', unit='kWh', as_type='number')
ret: 9144 kWh
